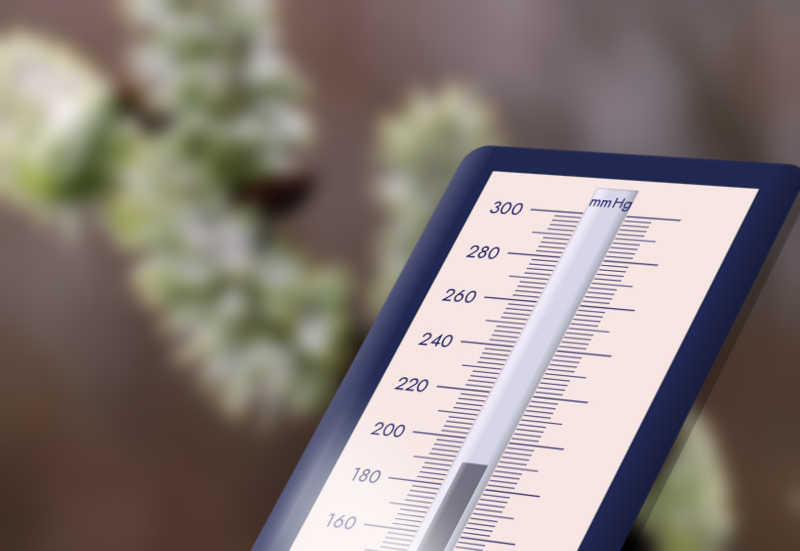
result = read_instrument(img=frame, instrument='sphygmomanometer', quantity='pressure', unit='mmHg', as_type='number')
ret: 190 mmHg
